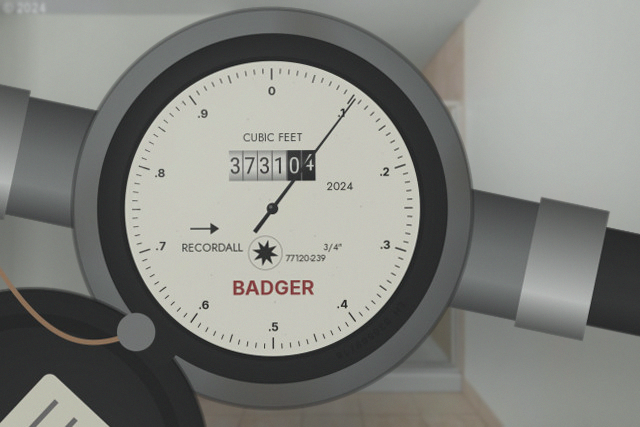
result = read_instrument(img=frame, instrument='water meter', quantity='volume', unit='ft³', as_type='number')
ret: 373104.10 ft³
